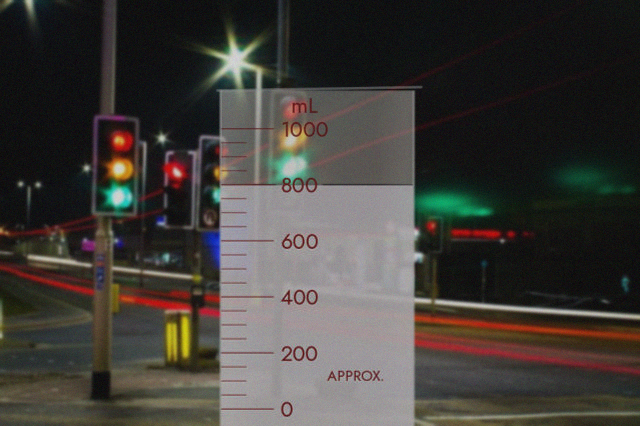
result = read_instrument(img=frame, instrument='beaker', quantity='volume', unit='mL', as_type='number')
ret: 800 mL
